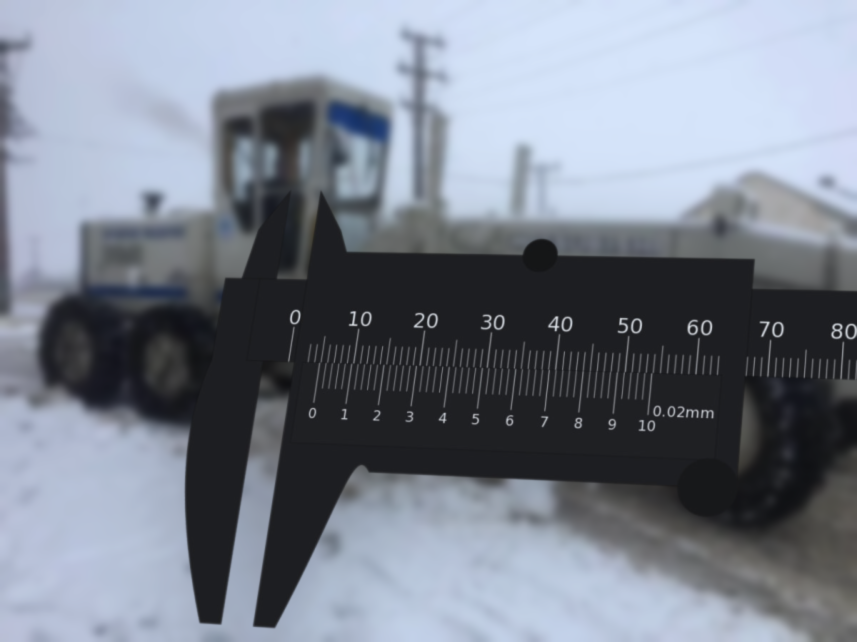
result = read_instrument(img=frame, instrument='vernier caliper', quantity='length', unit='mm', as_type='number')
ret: 4.8 mm
